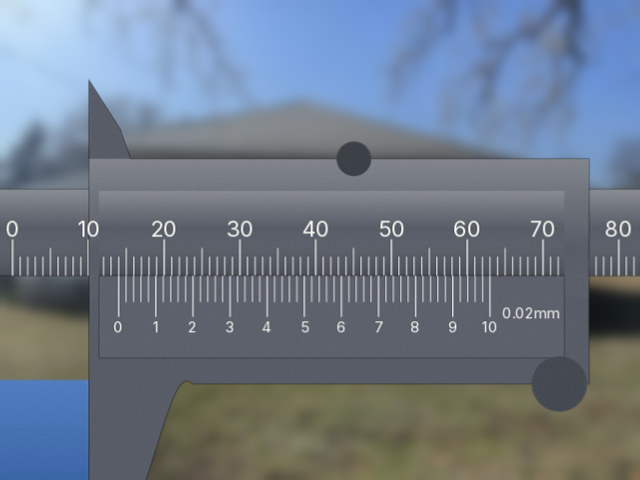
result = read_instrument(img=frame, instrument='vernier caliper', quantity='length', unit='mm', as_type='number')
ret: 14.0 mm
